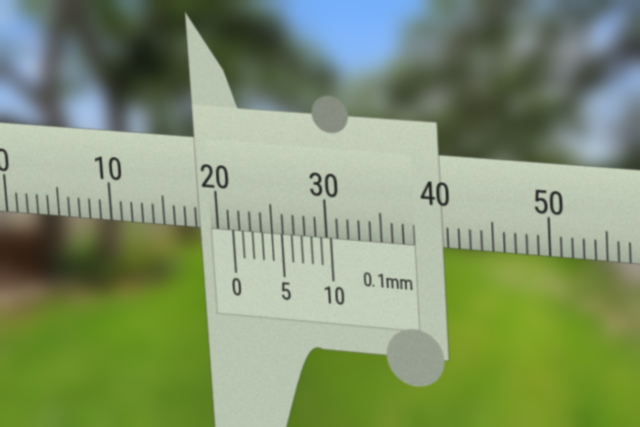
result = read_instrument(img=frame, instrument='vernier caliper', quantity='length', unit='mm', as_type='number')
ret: 21.4 mm
